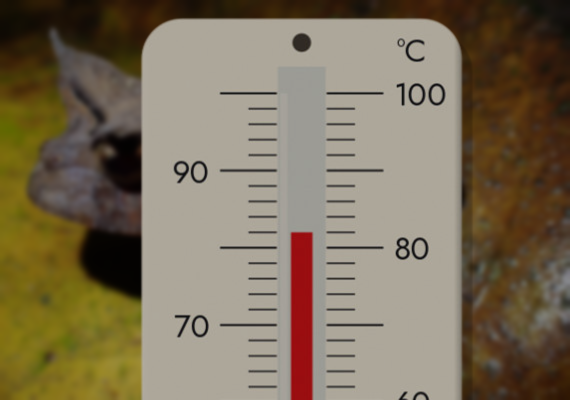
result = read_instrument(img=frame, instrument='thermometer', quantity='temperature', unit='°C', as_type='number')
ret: 82 °C
